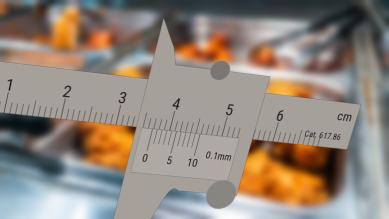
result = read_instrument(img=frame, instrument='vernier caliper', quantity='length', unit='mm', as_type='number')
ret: 36.8 mm
